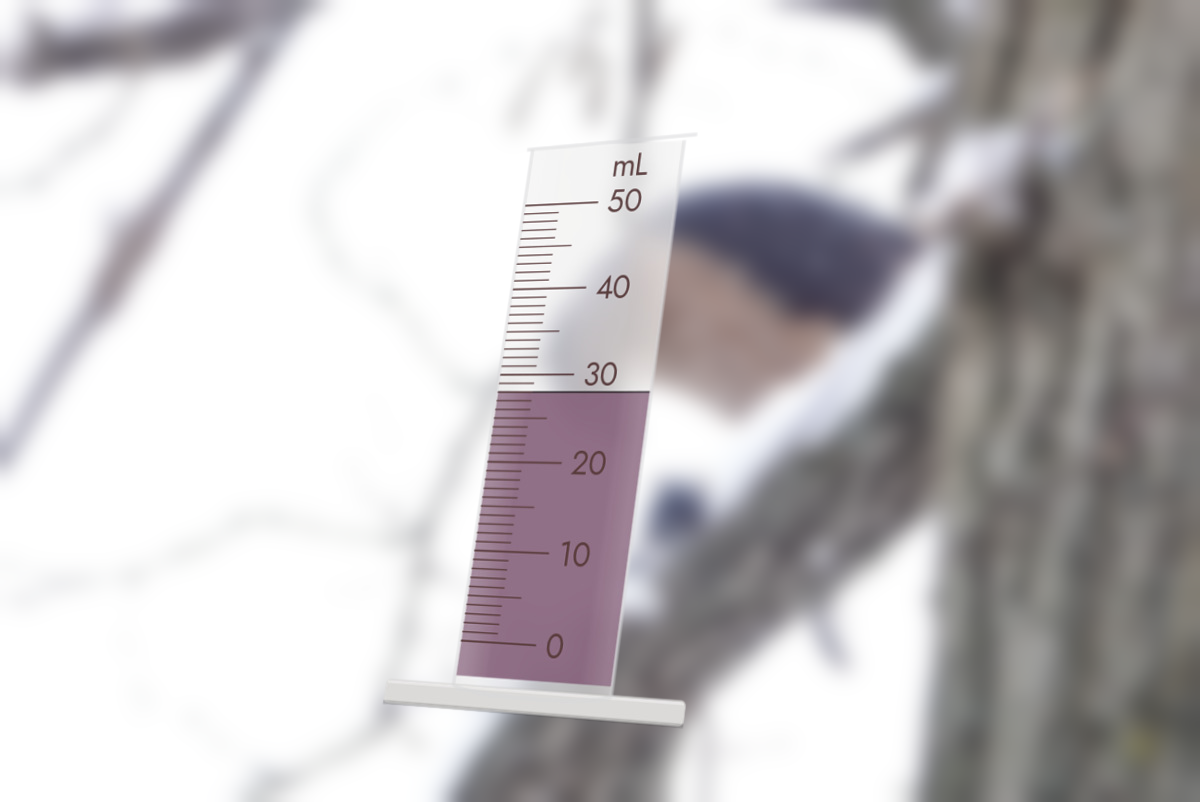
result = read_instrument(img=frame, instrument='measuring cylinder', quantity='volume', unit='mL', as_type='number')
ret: 28 mL
